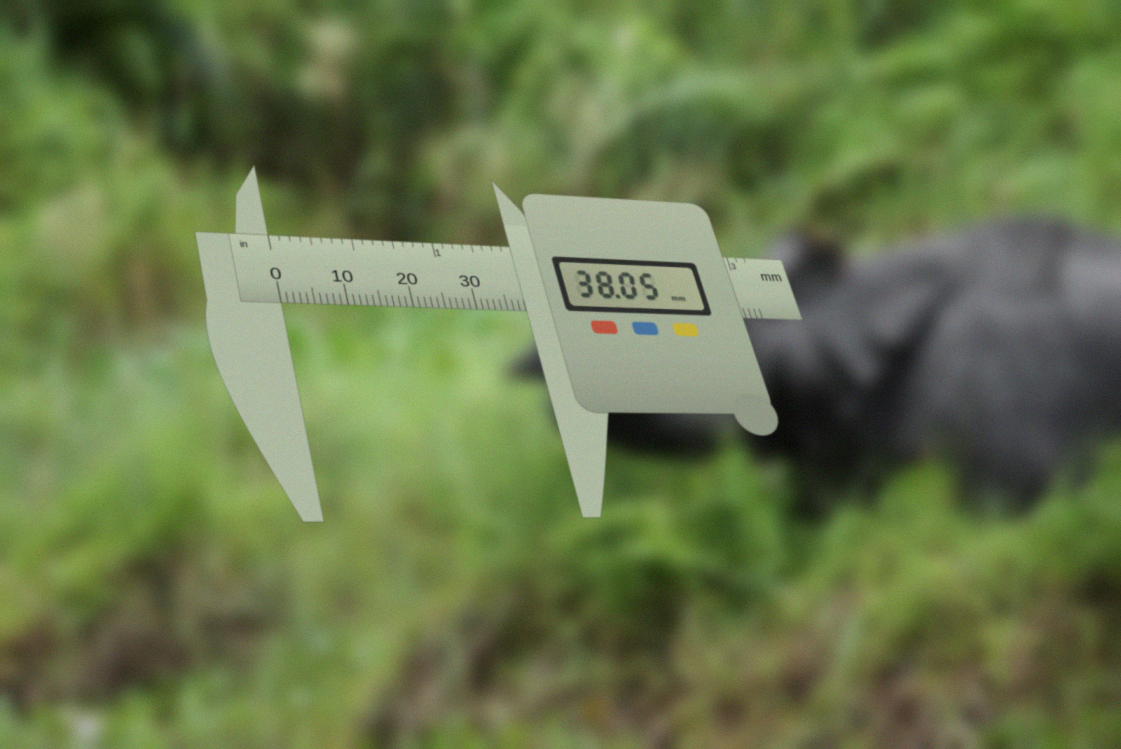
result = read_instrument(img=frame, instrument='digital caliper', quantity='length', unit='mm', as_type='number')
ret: 38.05 mm
